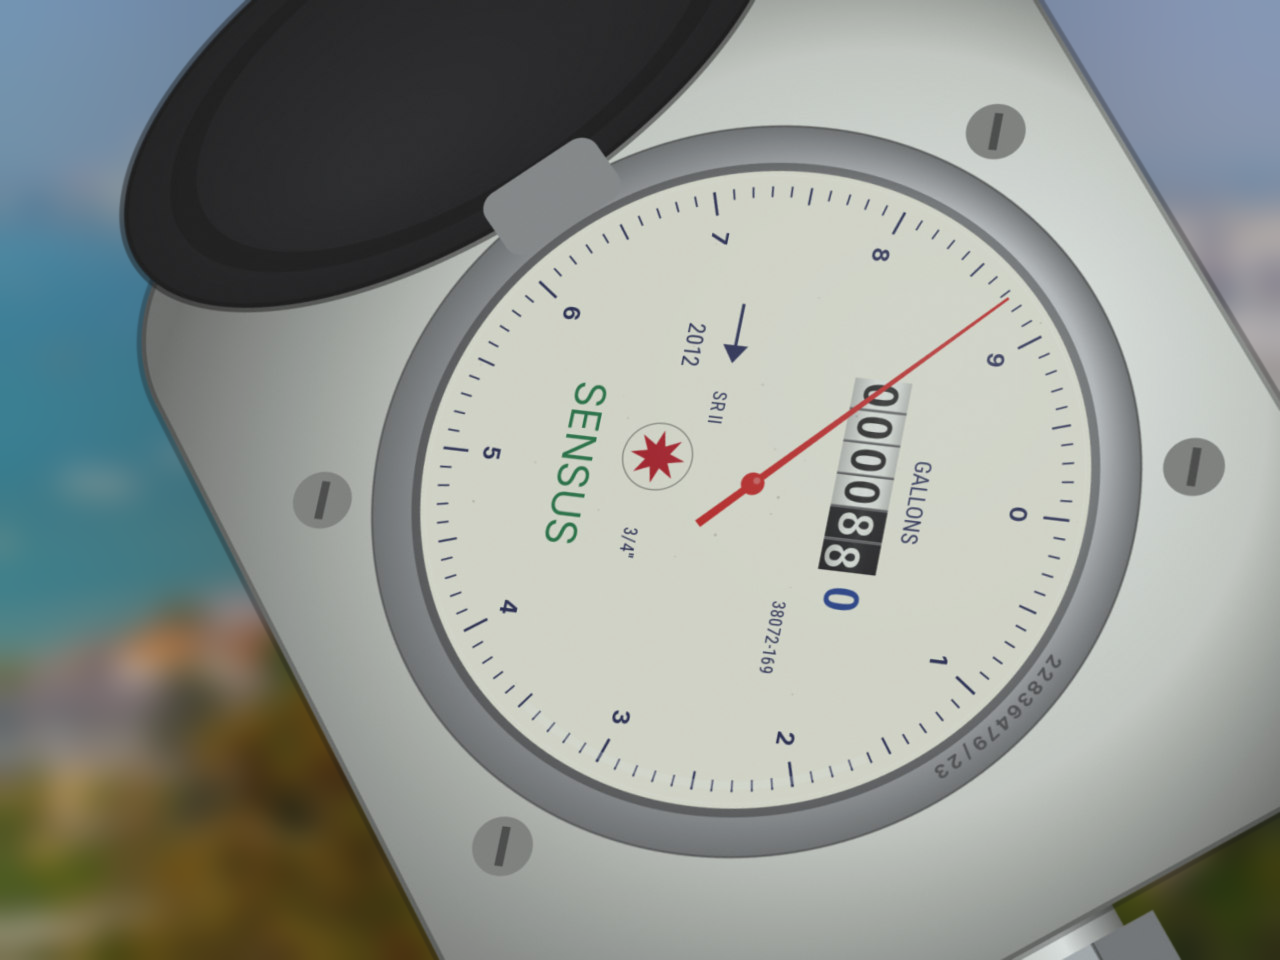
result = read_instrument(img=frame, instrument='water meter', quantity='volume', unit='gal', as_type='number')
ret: 878.7 gal
